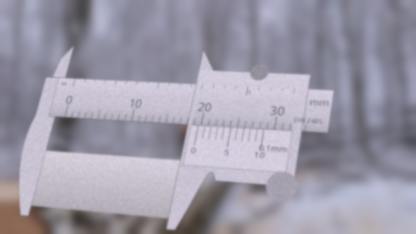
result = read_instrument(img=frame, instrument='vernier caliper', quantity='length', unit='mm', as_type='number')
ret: 19.6 mm
